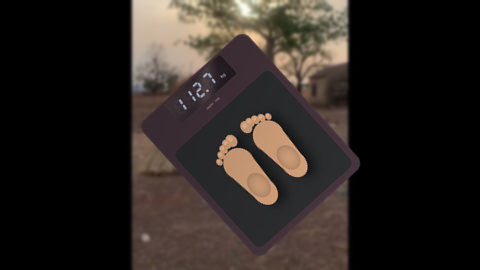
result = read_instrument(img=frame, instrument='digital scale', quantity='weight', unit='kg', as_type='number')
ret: 112.7 kg
